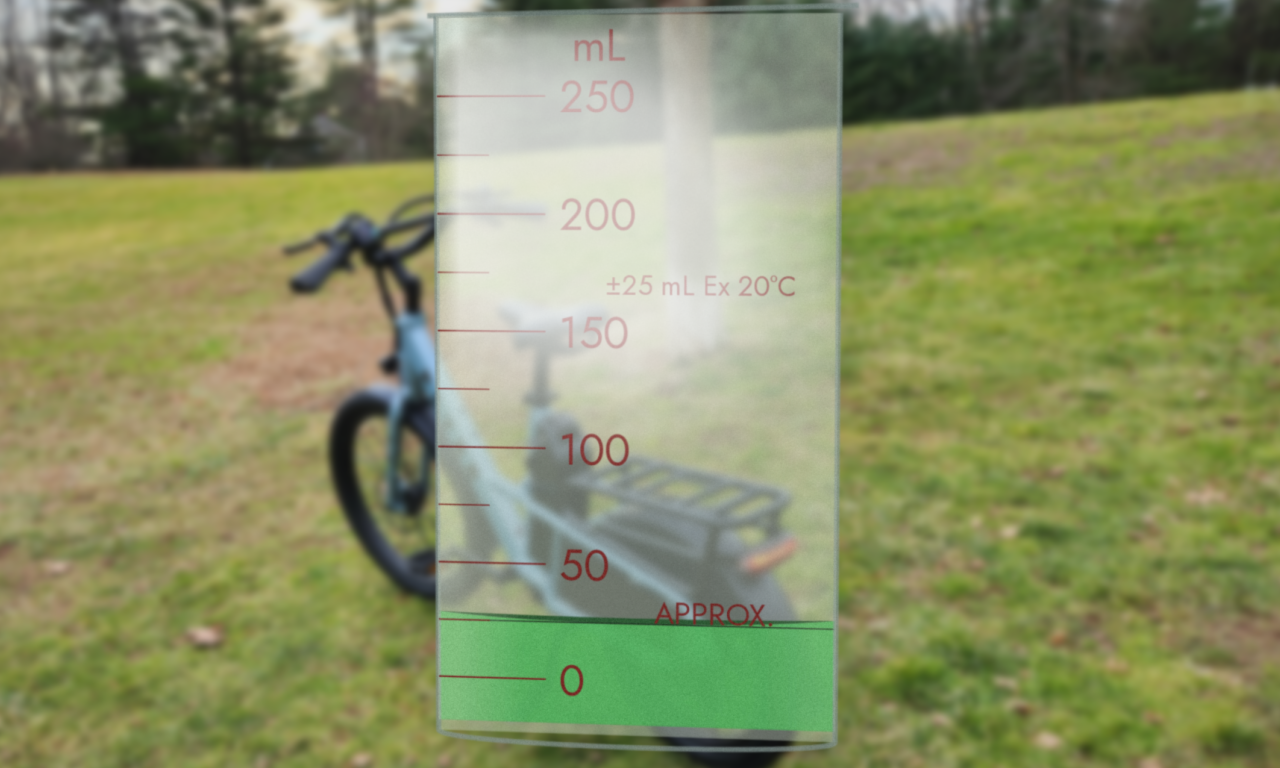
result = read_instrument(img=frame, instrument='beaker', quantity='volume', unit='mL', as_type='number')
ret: 25 mL
